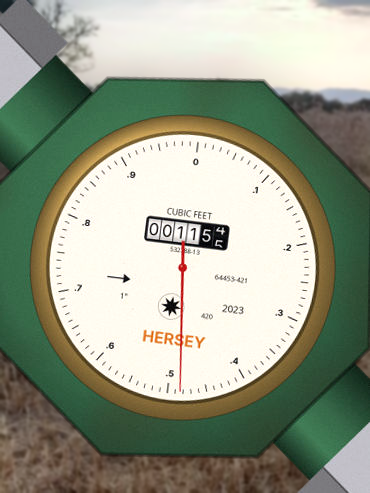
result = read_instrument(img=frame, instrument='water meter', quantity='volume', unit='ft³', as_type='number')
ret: 1154.48 ft³
